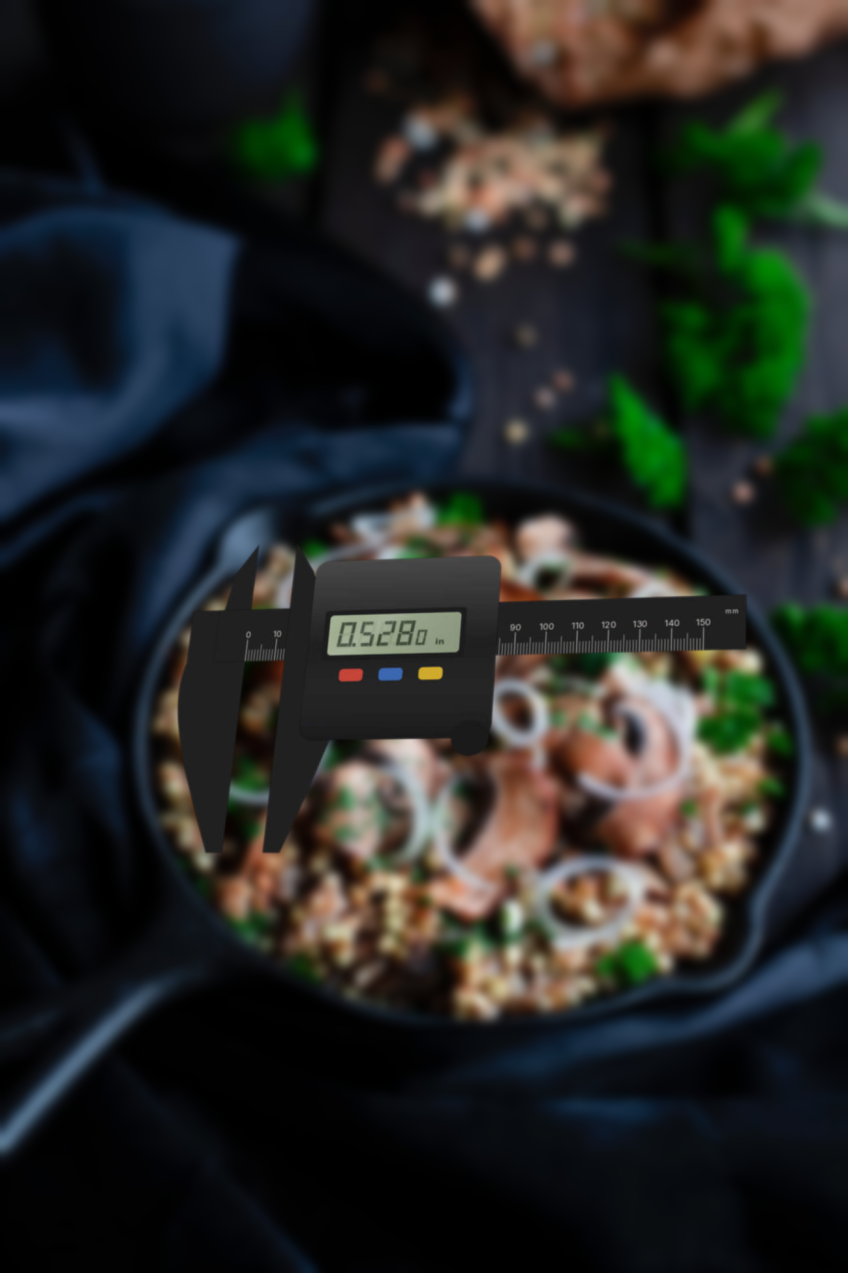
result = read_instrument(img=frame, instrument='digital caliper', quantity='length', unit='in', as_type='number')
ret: 0.5280 in
